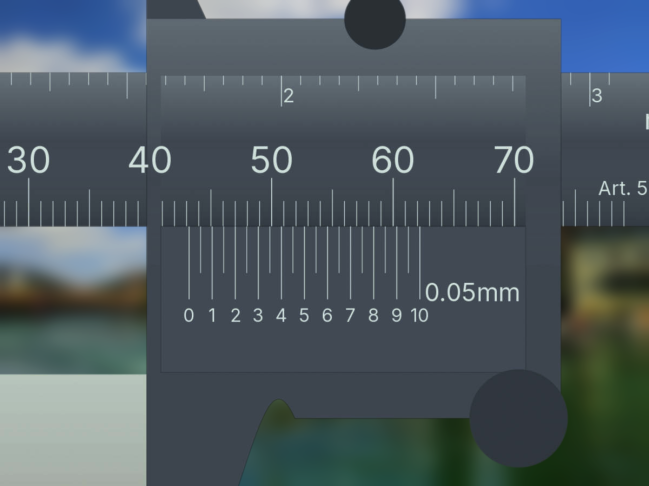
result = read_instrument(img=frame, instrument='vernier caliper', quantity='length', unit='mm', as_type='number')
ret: 43.2 mm
